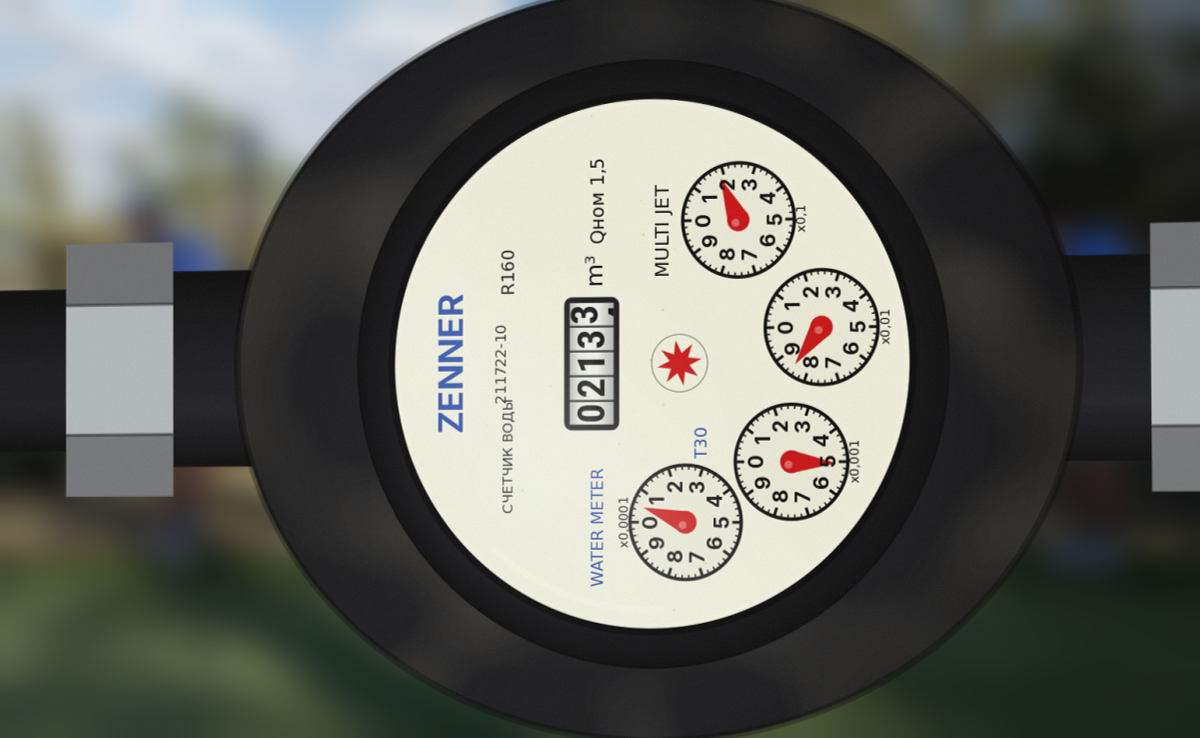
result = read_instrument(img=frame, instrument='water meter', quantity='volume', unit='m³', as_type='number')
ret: 2133.1850 m³
